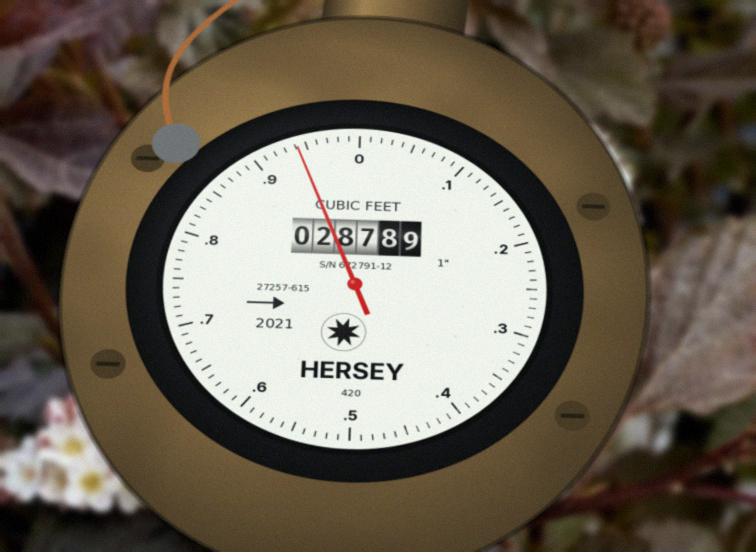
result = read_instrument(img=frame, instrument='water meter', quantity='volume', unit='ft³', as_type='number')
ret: 28788.94 ft³
